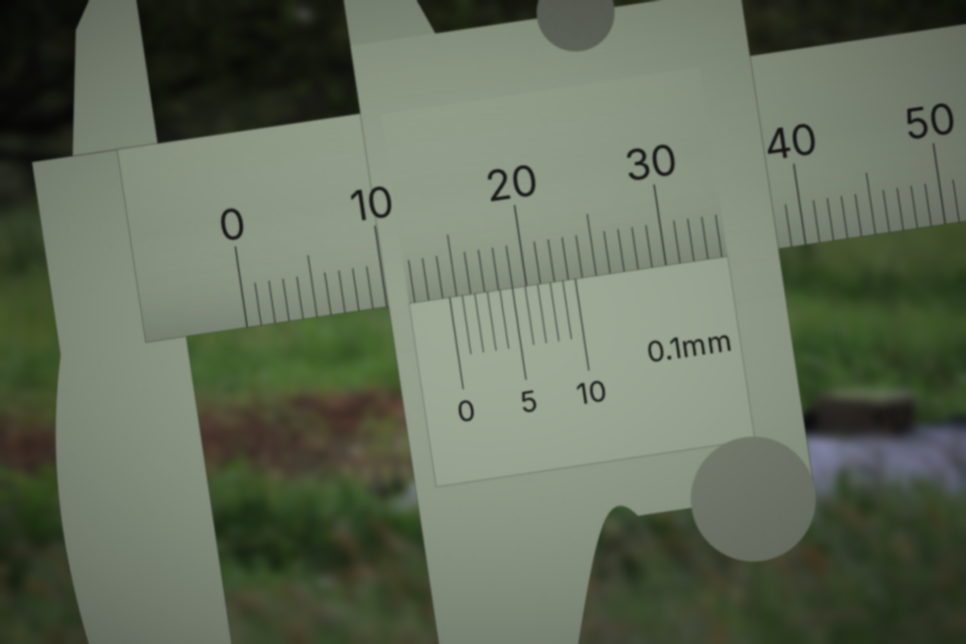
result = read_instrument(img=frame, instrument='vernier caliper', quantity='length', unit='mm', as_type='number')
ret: 14.5 mm
